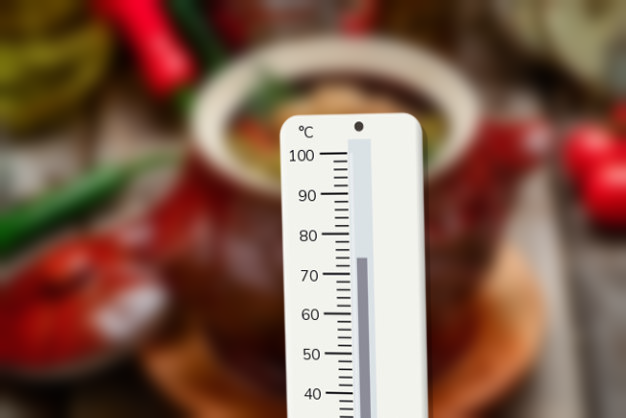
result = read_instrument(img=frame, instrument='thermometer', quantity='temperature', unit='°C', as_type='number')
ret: 74 °C
